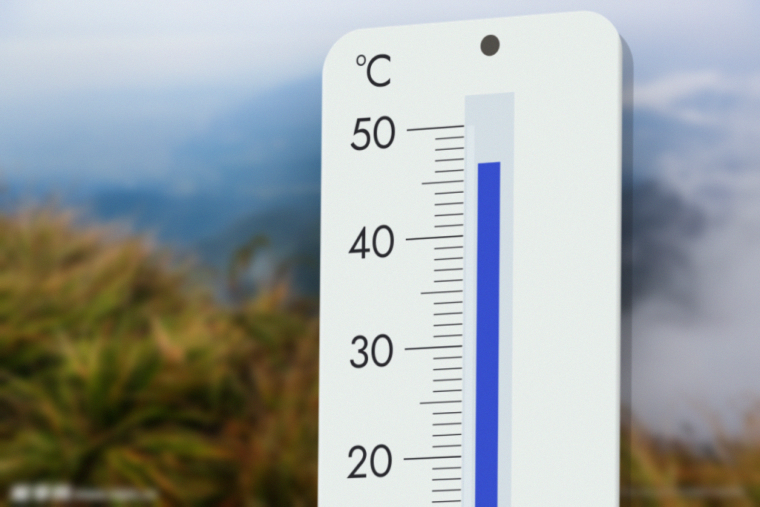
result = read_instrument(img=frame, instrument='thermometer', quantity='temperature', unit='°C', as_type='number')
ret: 46.5 °C
